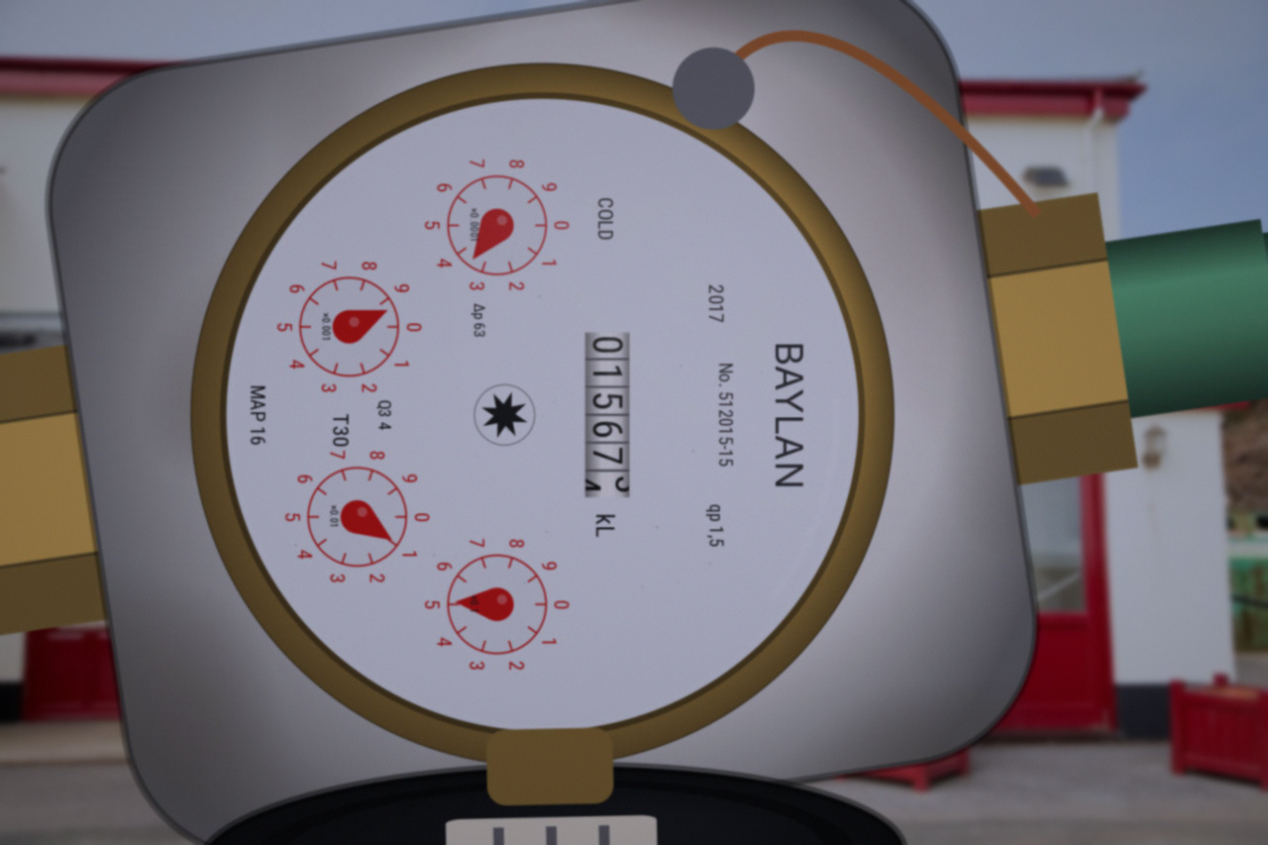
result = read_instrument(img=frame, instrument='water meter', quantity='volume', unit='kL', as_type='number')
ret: 15673.5093 kL
